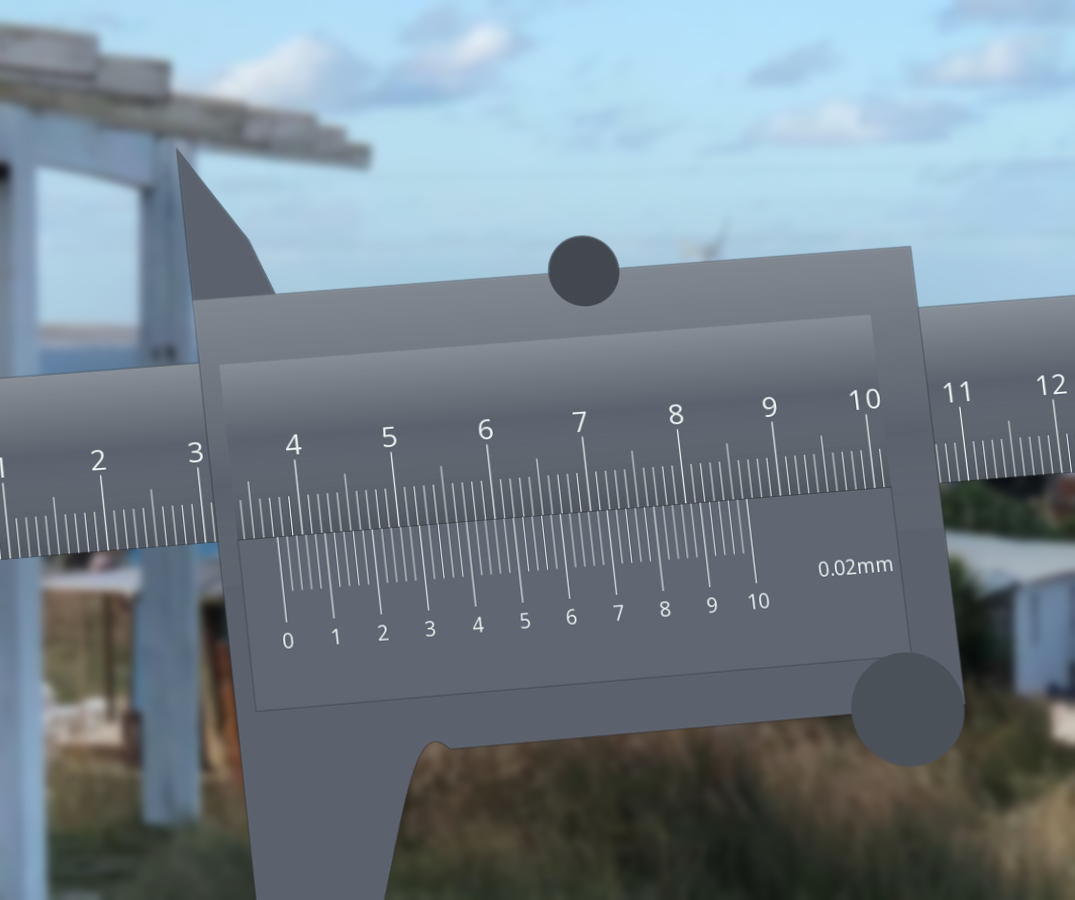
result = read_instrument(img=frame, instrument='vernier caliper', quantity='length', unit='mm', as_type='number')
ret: 37.4 mm
